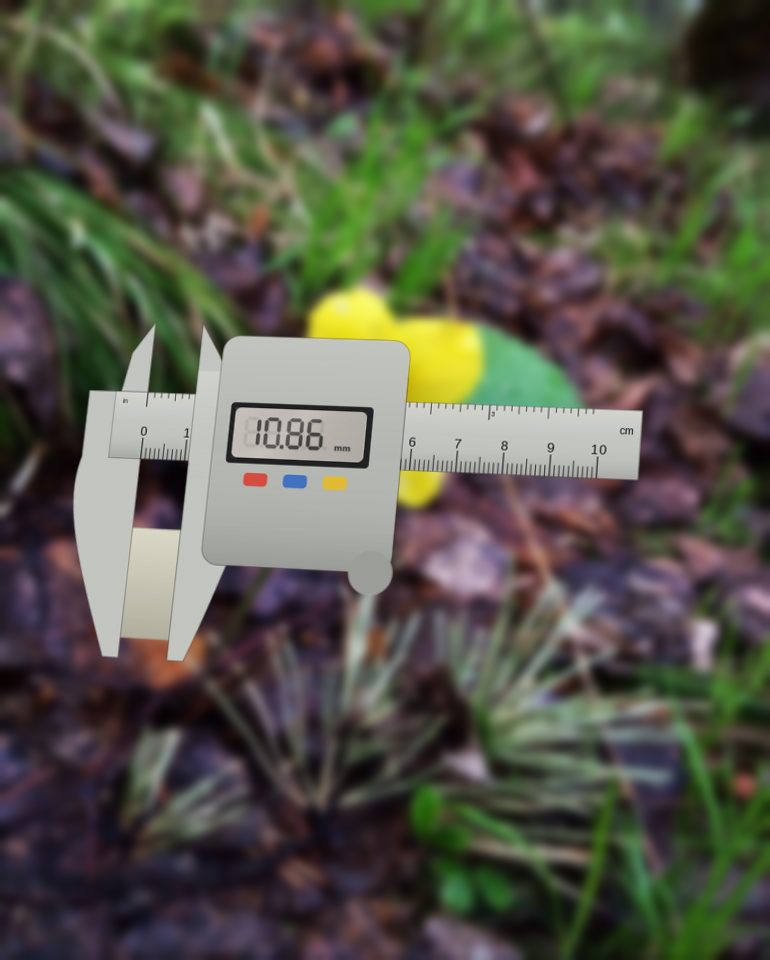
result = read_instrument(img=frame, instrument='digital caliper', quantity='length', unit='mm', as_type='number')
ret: 10.86 mm
